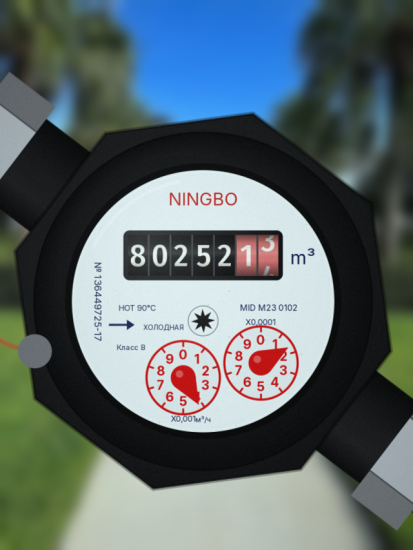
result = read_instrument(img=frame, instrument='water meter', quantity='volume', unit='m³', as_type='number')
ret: 80252.1341 m³
